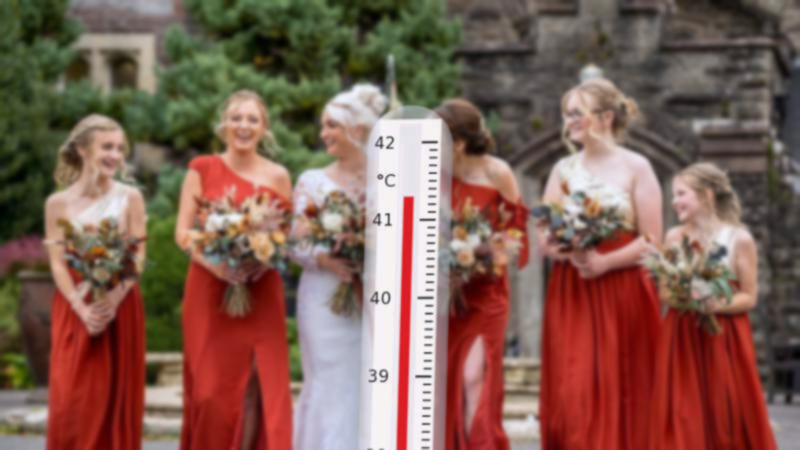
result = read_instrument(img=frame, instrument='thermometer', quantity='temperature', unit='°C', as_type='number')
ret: 41.3 °C
